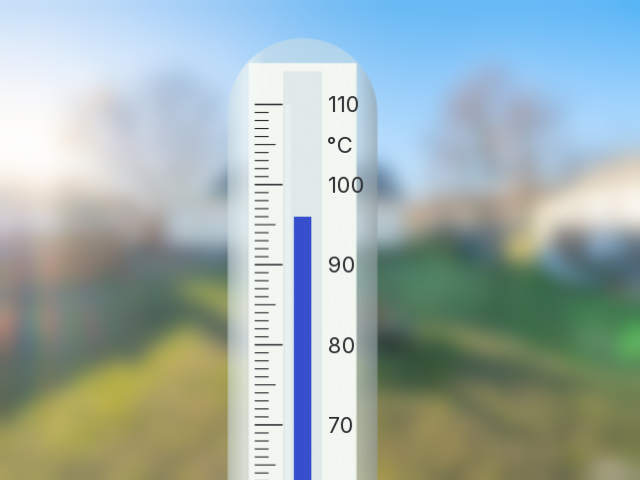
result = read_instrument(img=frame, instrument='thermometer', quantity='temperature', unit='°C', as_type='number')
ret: 96 °C
